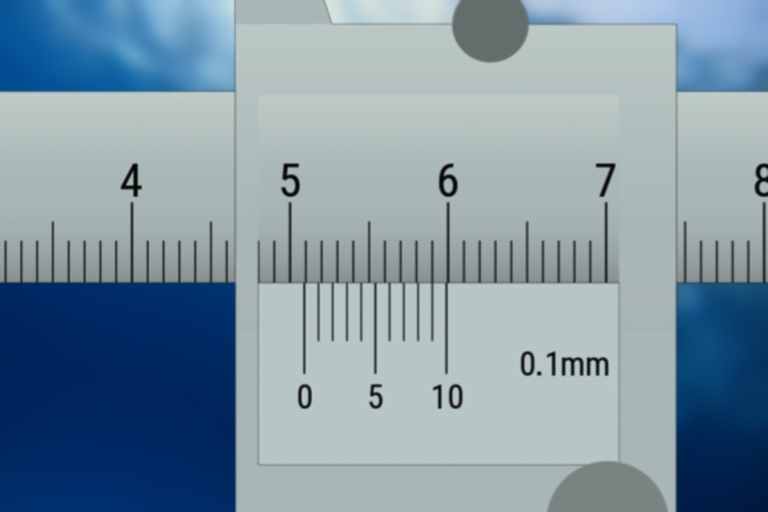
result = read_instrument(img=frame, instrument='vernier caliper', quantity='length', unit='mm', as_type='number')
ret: 50.9 mm
